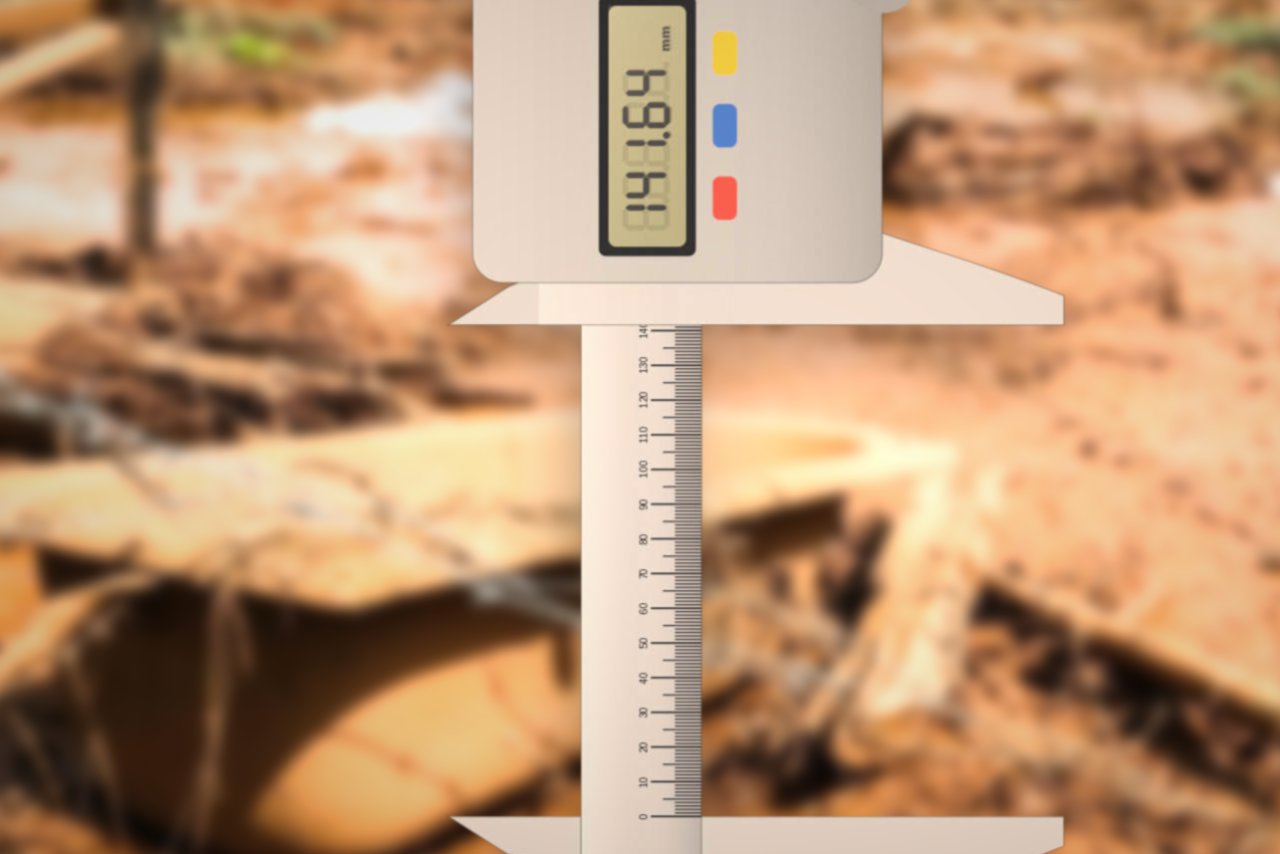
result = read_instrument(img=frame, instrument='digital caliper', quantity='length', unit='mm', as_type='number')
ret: 141.64 mm
